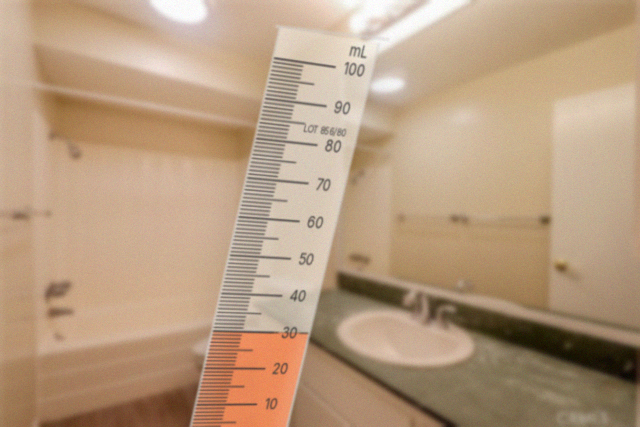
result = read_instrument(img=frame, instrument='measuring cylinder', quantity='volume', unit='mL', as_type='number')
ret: 30 mL
